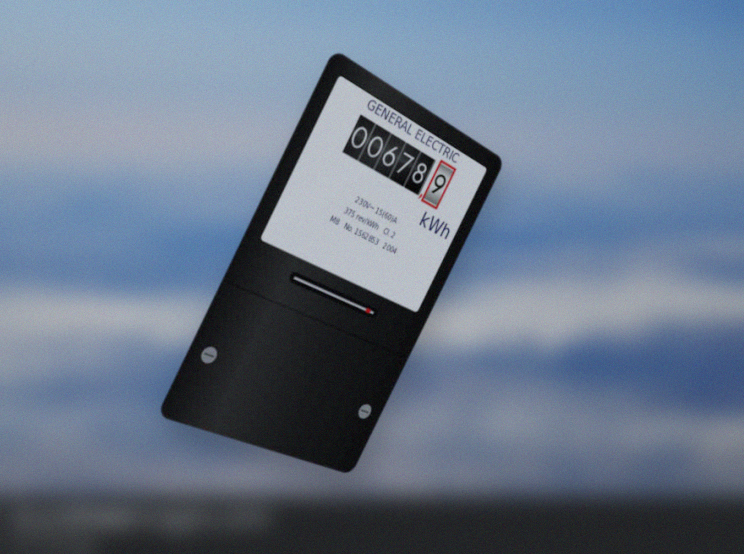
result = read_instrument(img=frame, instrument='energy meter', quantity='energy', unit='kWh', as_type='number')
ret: 678.9 kWh
